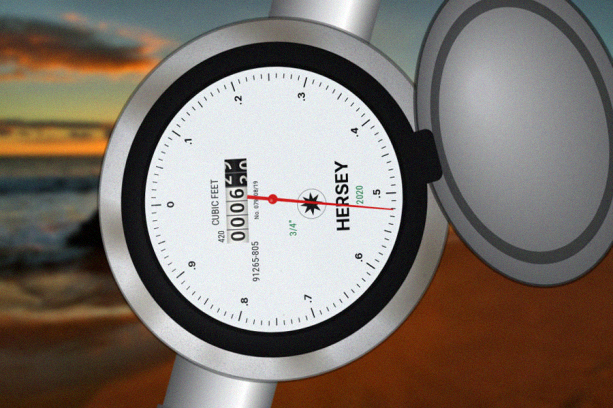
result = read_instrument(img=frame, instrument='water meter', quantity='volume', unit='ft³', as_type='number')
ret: 629.52 ft³
